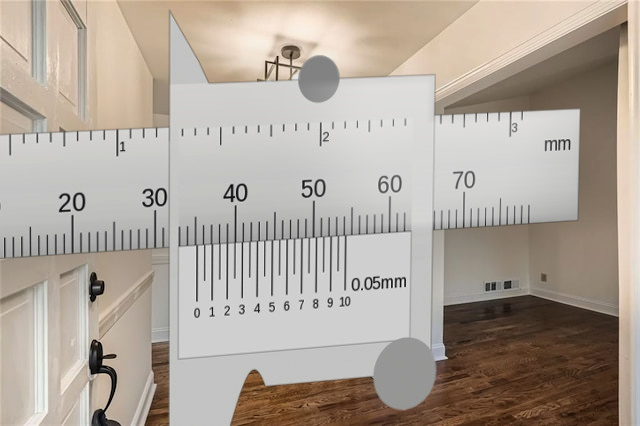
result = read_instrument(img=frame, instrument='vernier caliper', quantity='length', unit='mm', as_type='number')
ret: 35.2 mm
